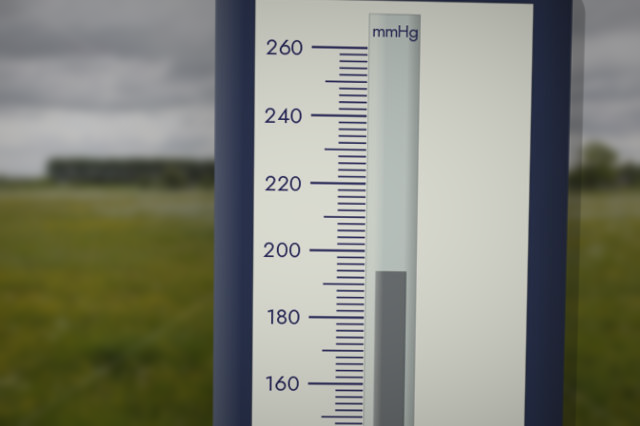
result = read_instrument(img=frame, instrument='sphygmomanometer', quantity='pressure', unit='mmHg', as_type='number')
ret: 194 mmHg
